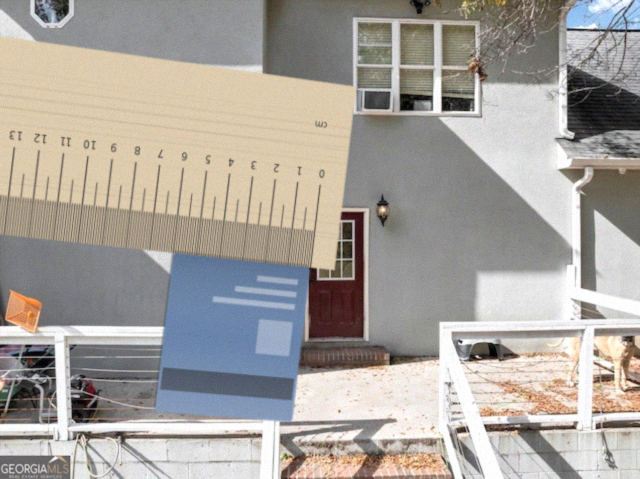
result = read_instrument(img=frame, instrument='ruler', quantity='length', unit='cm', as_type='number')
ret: 6 cm
